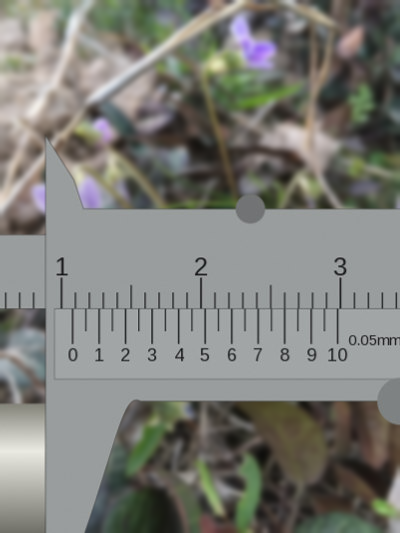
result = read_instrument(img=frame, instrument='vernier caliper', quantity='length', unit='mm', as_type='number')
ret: 10.8 mm
